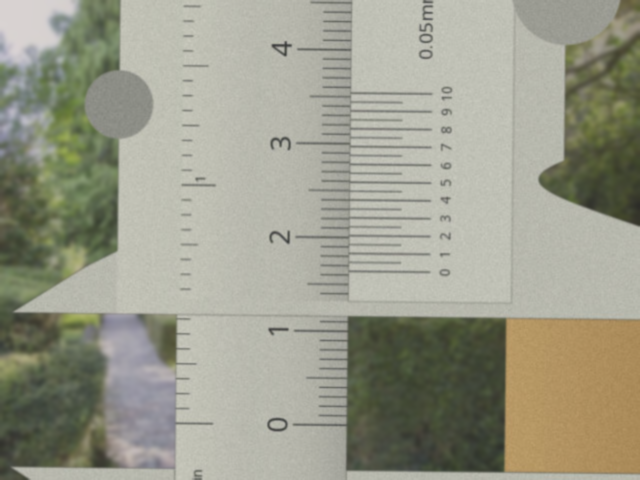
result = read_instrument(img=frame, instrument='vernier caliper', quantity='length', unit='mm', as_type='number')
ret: 16.4 mm
